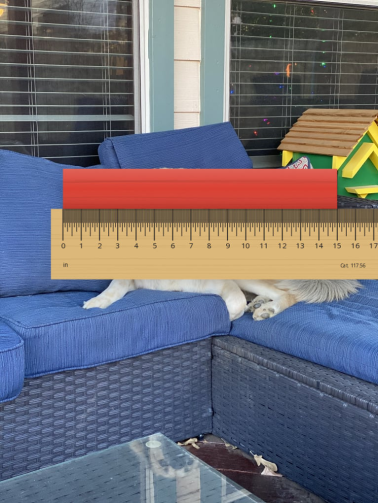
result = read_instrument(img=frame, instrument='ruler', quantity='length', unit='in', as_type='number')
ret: 15 in
